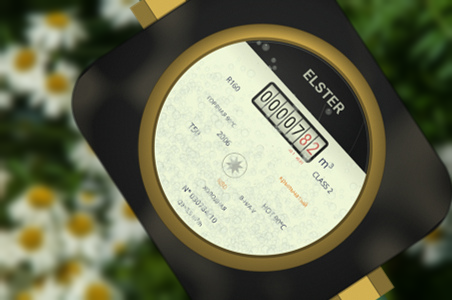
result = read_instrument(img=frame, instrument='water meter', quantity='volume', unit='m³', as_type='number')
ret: 7.82 m³
